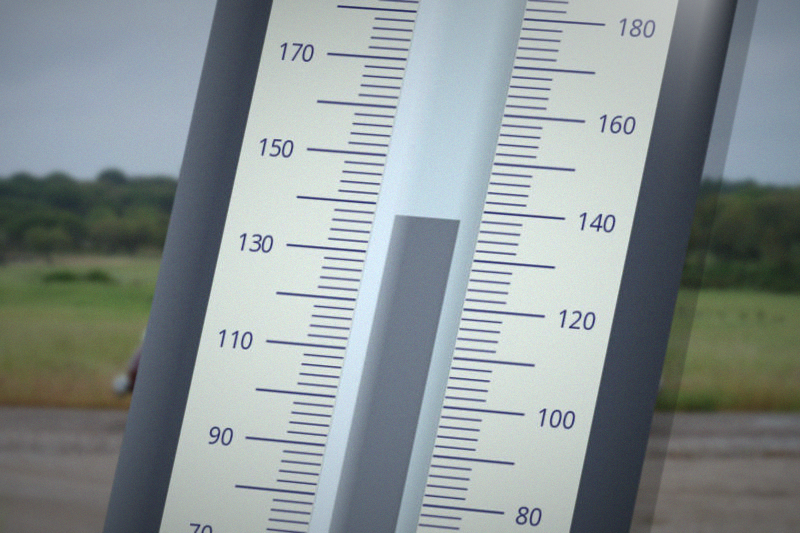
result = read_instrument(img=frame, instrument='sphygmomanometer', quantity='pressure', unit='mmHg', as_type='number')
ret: 138 mmHg
